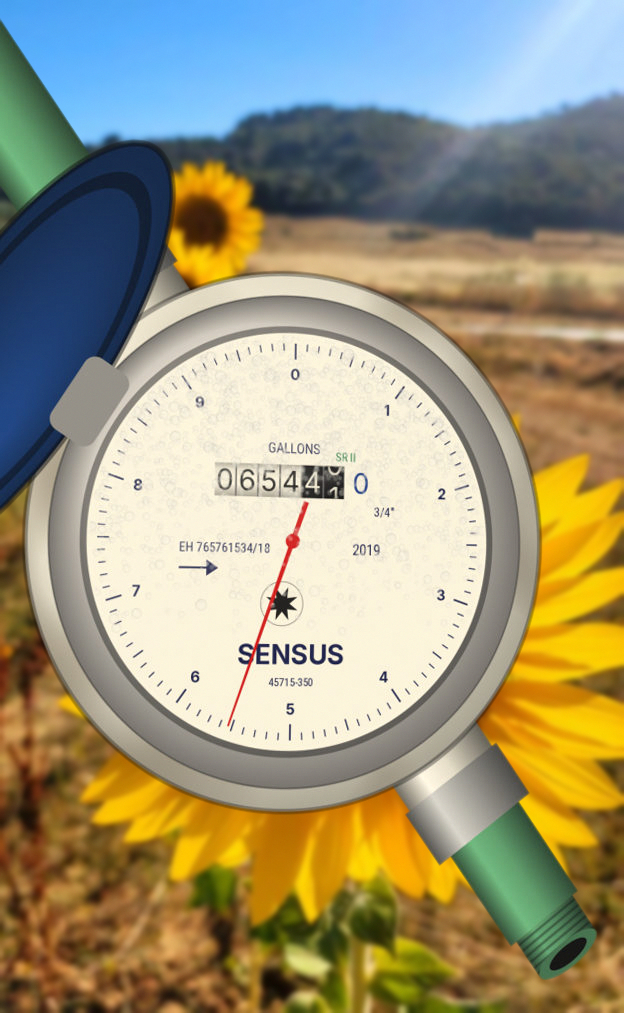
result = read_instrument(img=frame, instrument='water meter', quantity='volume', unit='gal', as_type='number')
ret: 654405.5 gal
